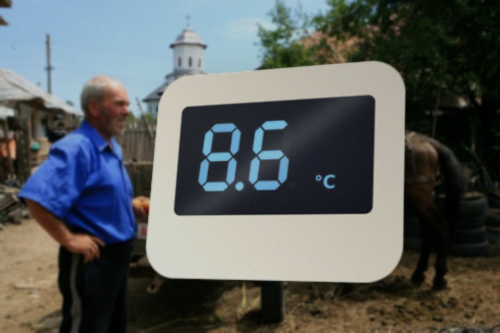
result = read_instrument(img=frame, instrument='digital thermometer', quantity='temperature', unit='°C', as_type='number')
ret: 8.6 °C
